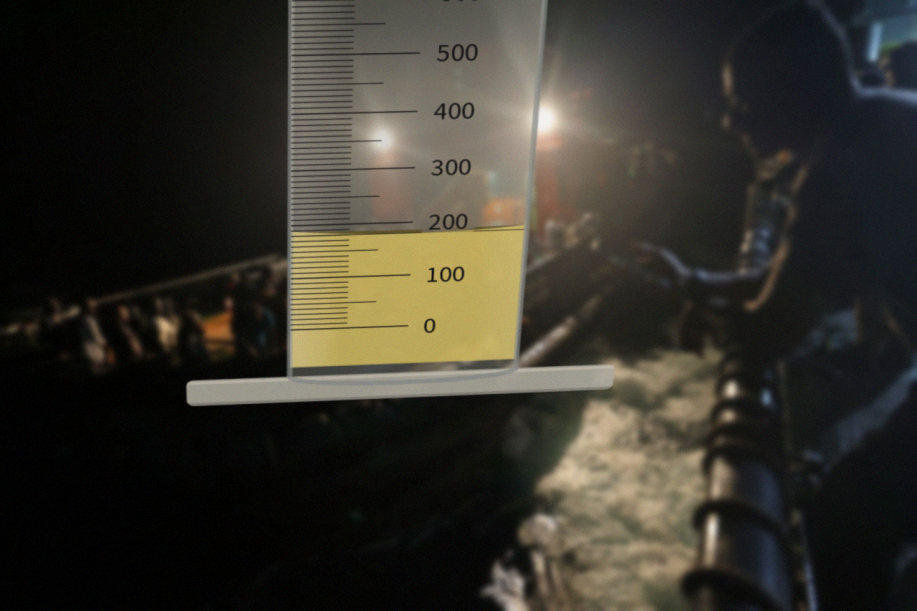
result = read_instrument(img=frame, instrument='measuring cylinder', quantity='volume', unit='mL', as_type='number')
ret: 180 mL
